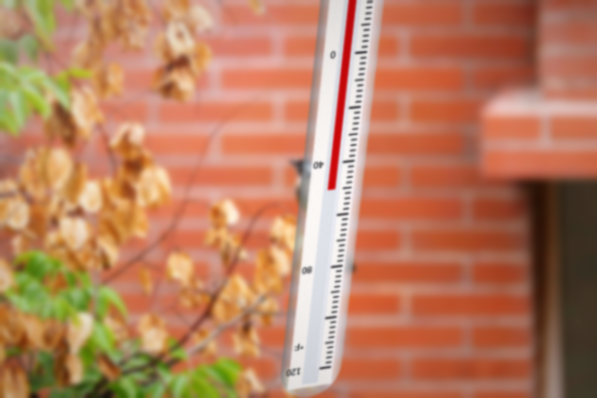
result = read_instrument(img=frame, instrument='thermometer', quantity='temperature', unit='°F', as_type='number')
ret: 50 °F
